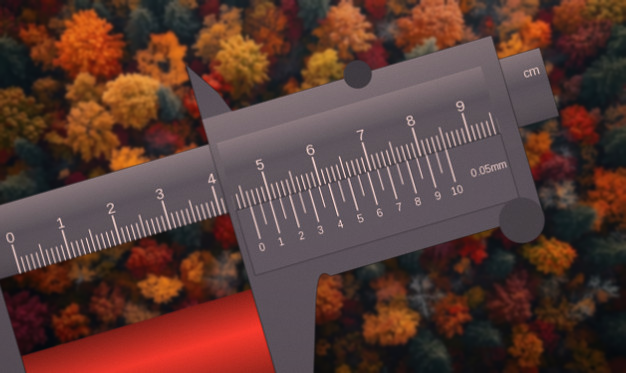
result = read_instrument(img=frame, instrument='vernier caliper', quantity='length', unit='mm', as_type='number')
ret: 46.0 mm
